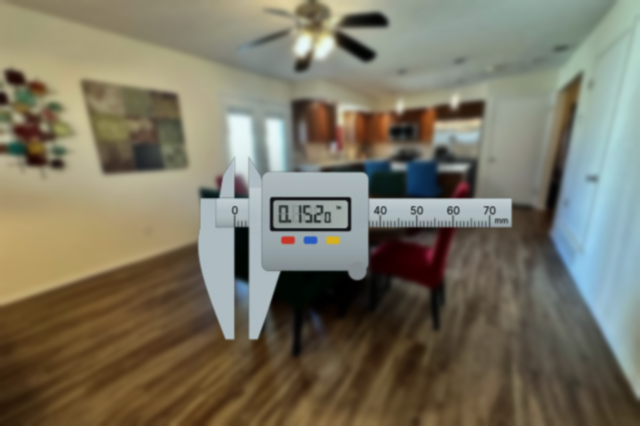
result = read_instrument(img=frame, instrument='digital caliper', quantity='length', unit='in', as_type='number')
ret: 0.1520 in
